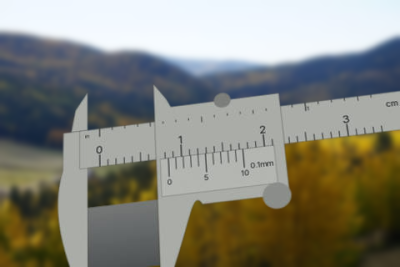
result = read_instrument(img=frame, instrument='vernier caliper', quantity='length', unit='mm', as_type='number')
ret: 8.4 mm
